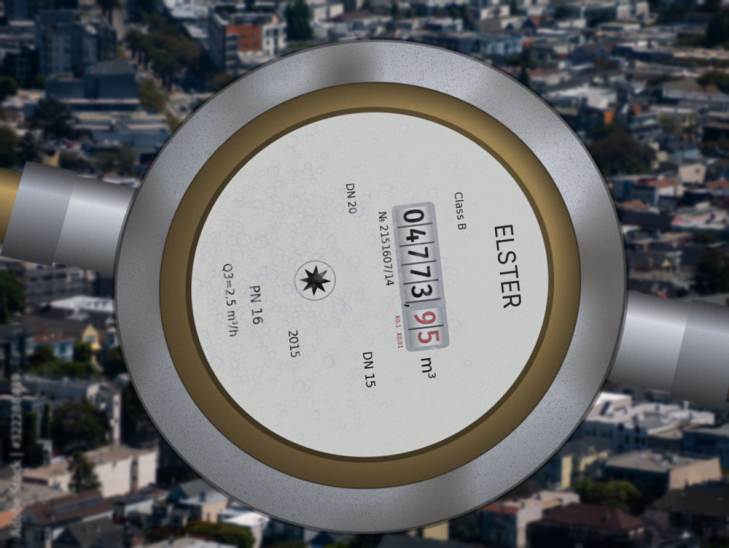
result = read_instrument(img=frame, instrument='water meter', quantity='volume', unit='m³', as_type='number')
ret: 4773.95 m³
